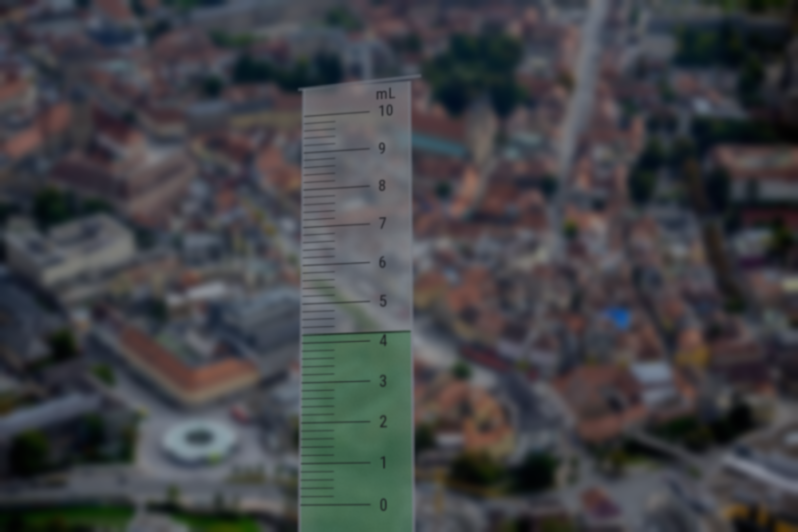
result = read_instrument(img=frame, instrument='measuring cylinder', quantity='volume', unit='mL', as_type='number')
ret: 4.2 mL
